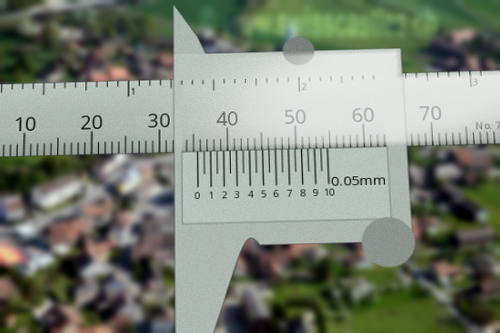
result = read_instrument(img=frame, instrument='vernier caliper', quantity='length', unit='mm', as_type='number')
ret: 35.6 mm
